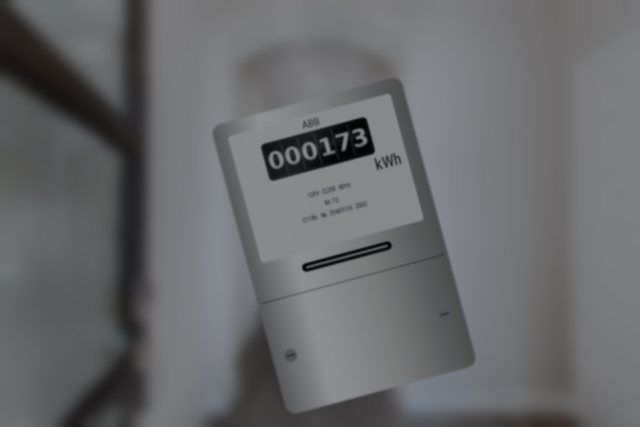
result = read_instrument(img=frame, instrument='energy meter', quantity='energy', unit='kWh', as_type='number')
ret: 173 kWh
